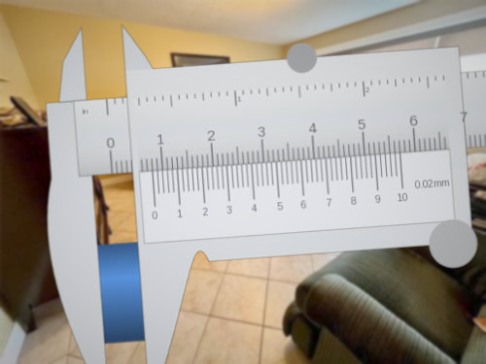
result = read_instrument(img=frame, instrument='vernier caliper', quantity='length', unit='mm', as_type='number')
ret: 8.0 mm
